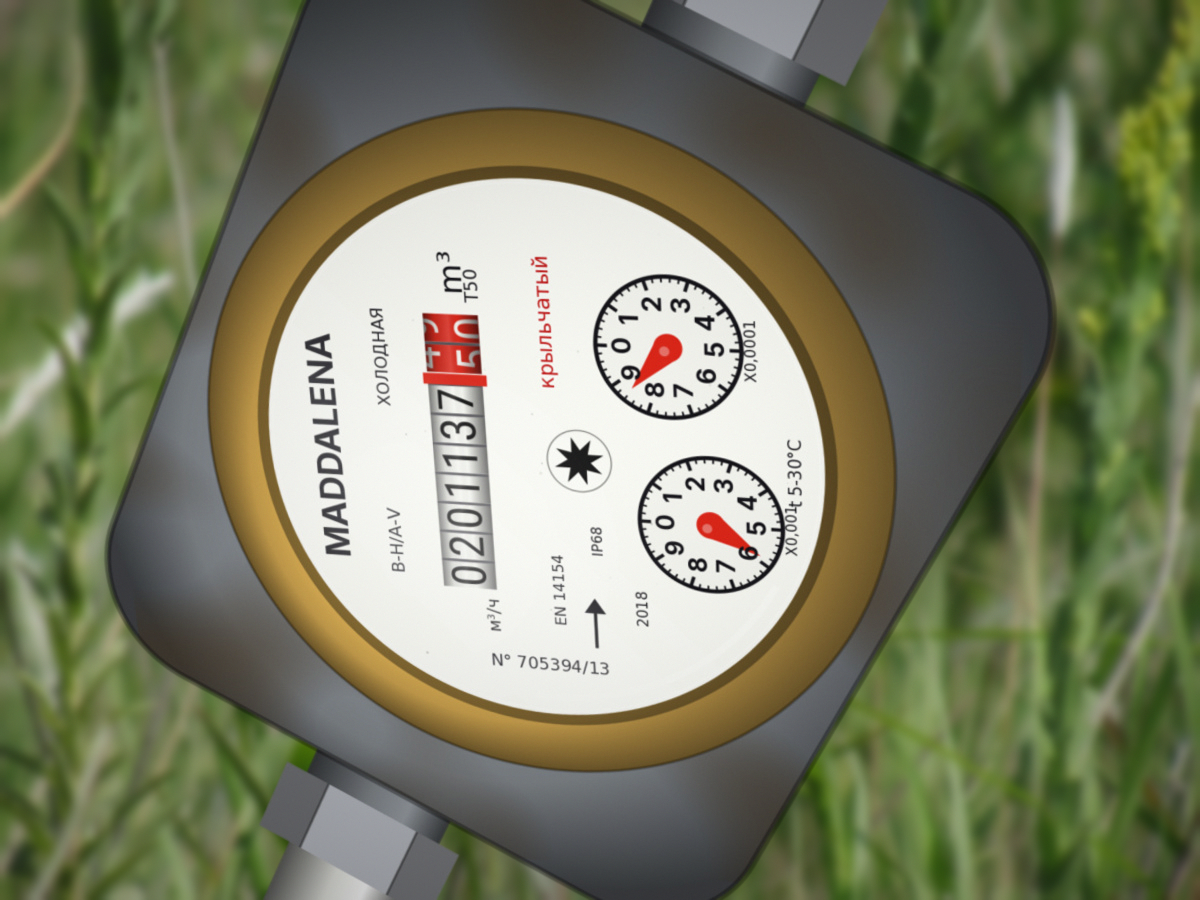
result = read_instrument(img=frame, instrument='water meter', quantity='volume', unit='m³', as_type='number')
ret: 201137.4958 m³
